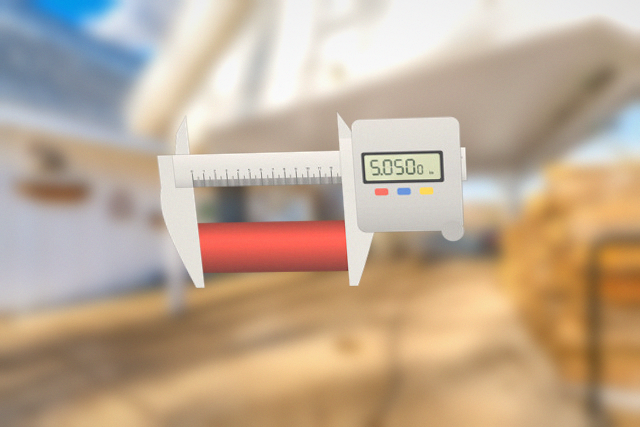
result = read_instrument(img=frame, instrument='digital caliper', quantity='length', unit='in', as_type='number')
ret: 5.0500 in
